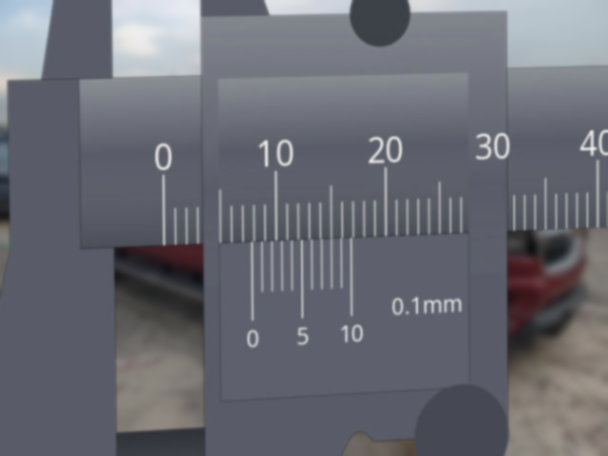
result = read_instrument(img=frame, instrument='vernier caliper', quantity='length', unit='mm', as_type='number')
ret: 7.8 mm
